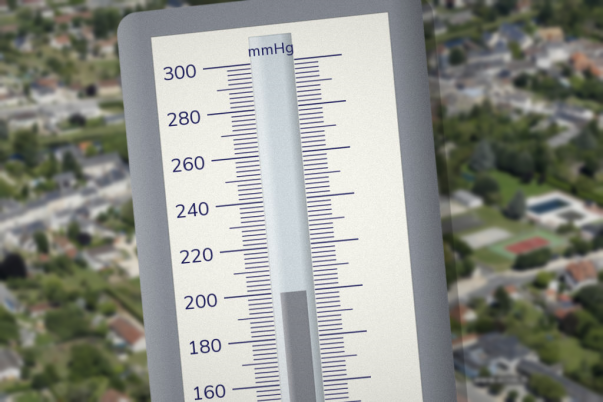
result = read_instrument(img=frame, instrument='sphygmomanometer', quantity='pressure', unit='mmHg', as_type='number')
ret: 200 mmHg
